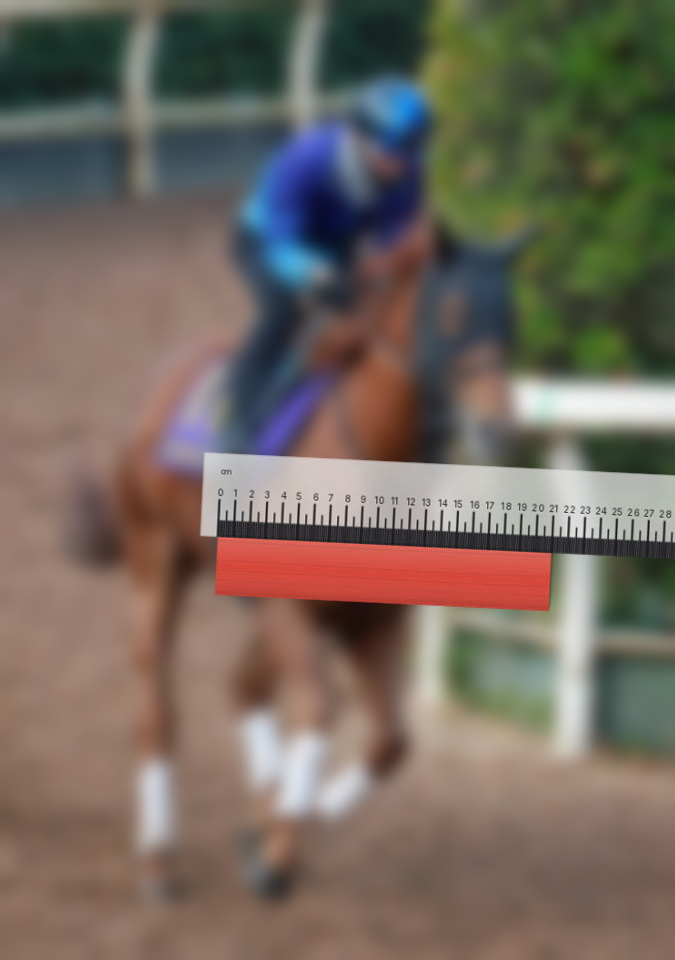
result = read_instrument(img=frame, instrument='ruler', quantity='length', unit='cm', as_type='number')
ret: 21 cm
